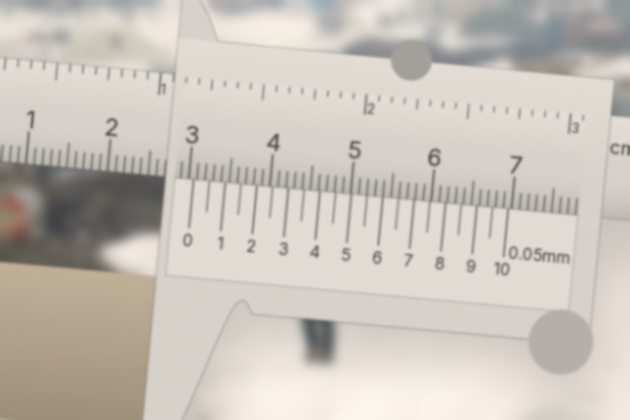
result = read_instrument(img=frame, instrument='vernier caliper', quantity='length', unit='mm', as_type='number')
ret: 30.6 mm
